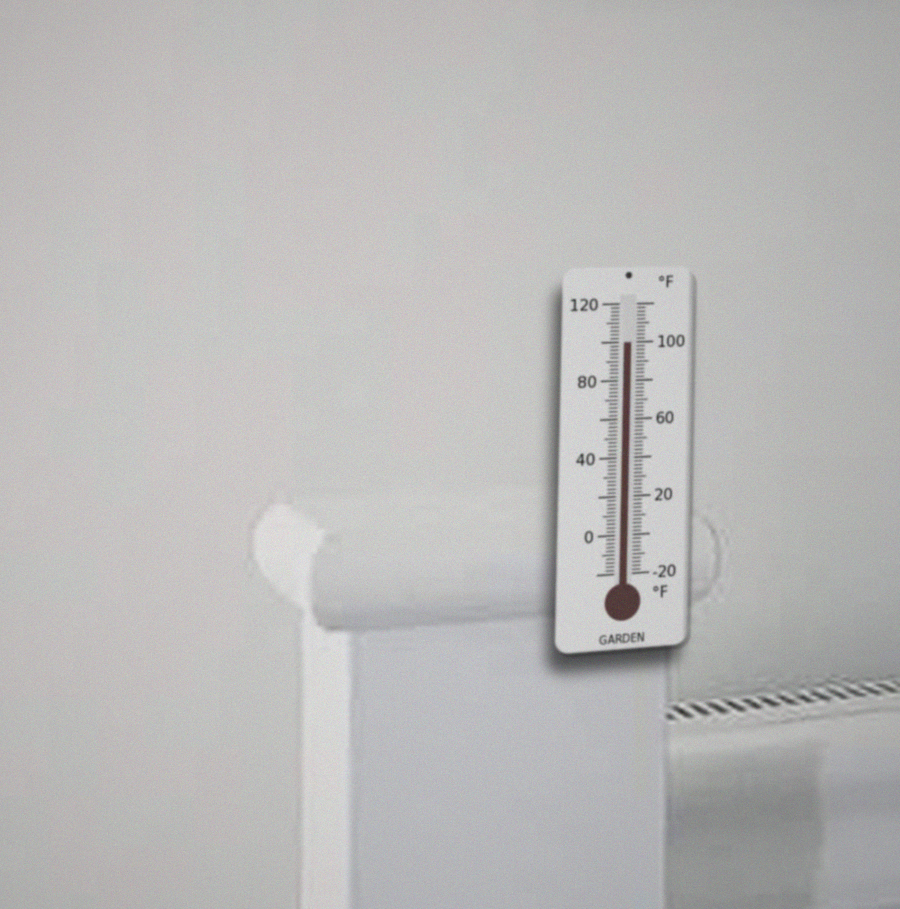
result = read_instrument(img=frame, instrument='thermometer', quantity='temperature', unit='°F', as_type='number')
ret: 100 °F
